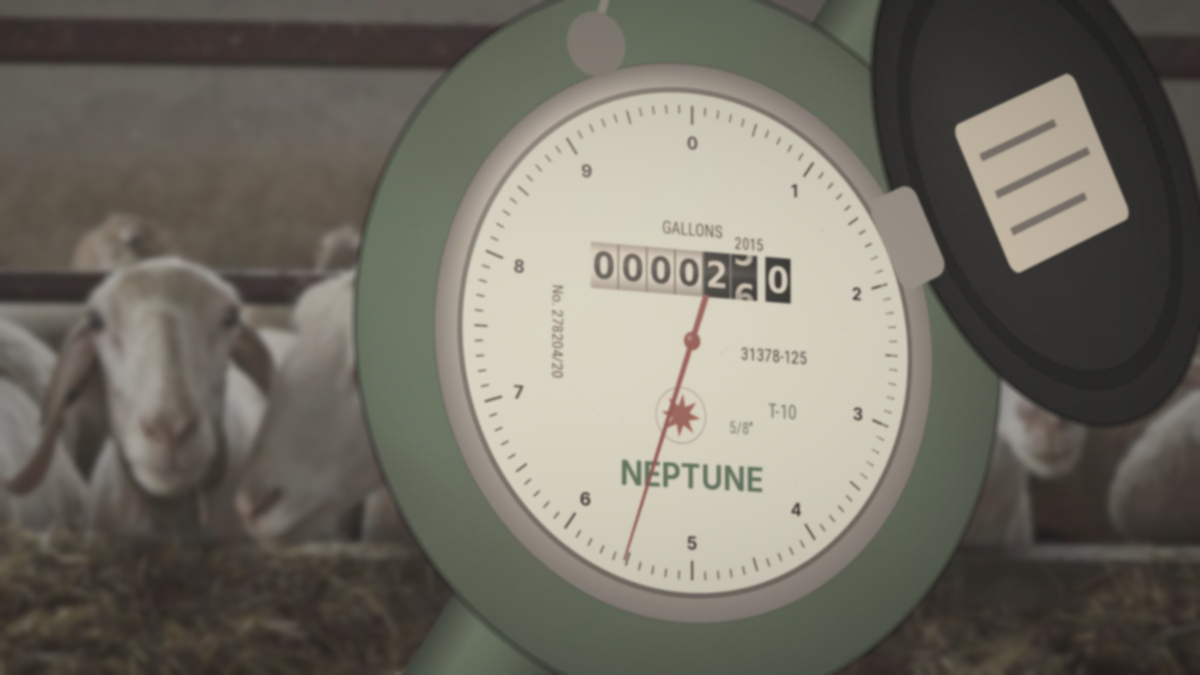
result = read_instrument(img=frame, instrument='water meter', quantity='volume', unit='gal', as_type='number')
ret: 255.5 gal
